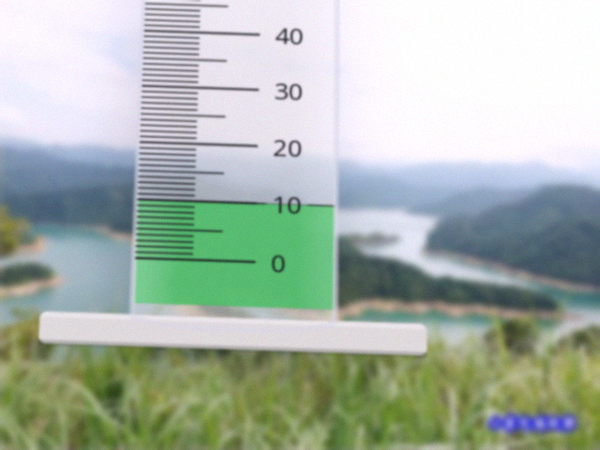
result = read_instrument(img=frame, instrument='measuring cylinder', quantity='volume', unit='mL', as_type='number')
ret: 10 mL
